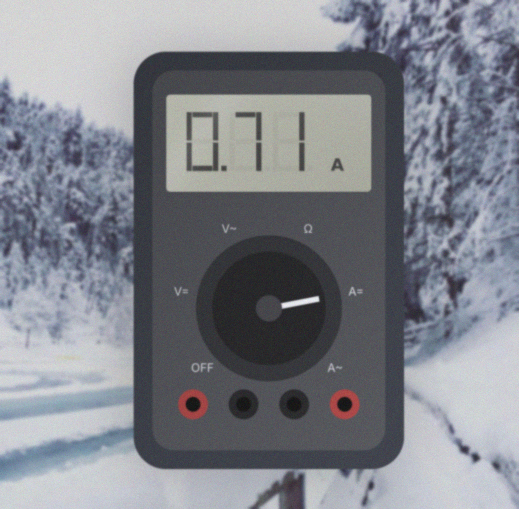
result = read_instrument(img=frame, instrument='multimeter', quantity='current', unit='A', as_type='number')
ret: 0.71 A
